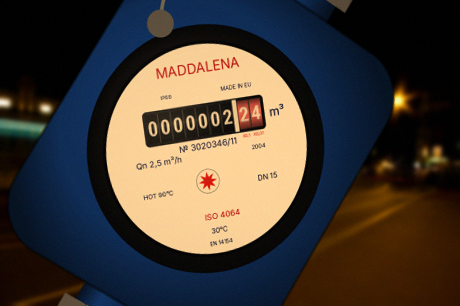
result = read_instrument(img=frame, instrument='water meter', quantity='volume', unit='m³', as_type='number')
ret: 2.24 m³
